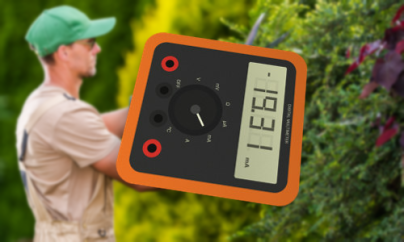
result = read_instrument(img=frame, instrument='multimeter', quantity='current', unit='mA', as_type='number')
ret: -19.31 mA
